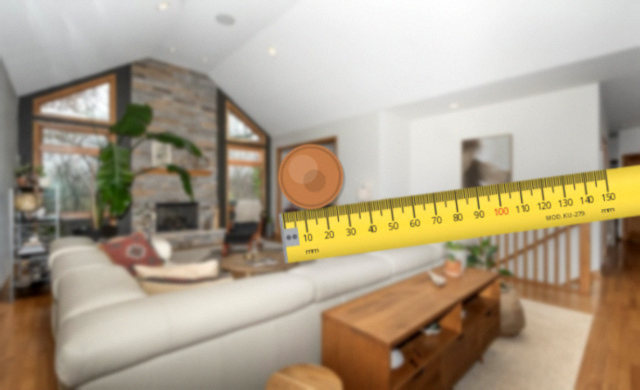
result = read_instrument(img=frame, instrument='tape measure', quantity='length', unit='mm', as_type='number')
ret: 30 mm
